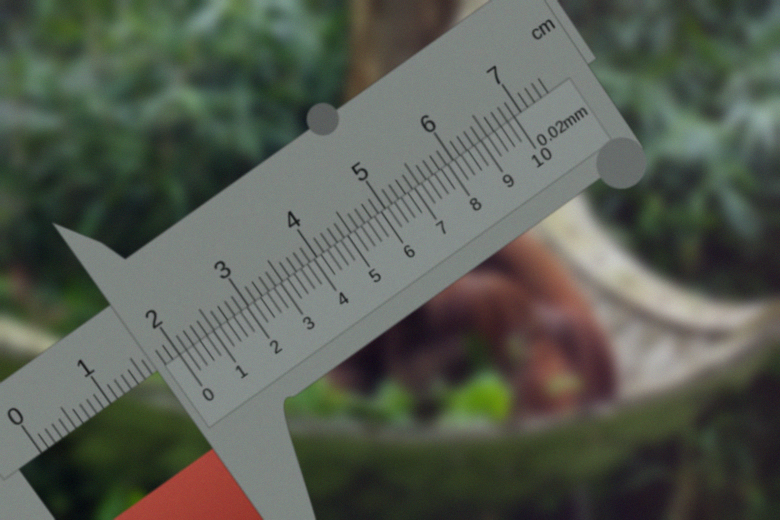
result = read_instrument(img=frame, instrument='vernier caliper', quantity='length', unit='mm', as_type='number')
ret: 20.0 mm
